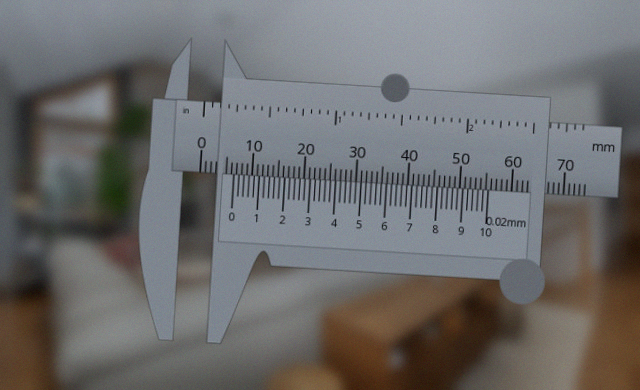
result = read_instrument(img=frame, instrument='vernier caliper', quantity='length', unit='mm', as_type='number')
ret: 6.5 mm
